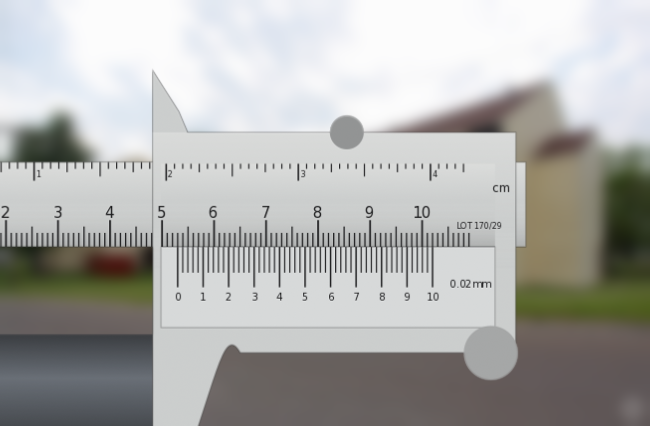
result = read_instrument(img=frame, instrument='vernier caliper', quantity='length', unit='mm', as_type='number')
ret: 53.0 mm
